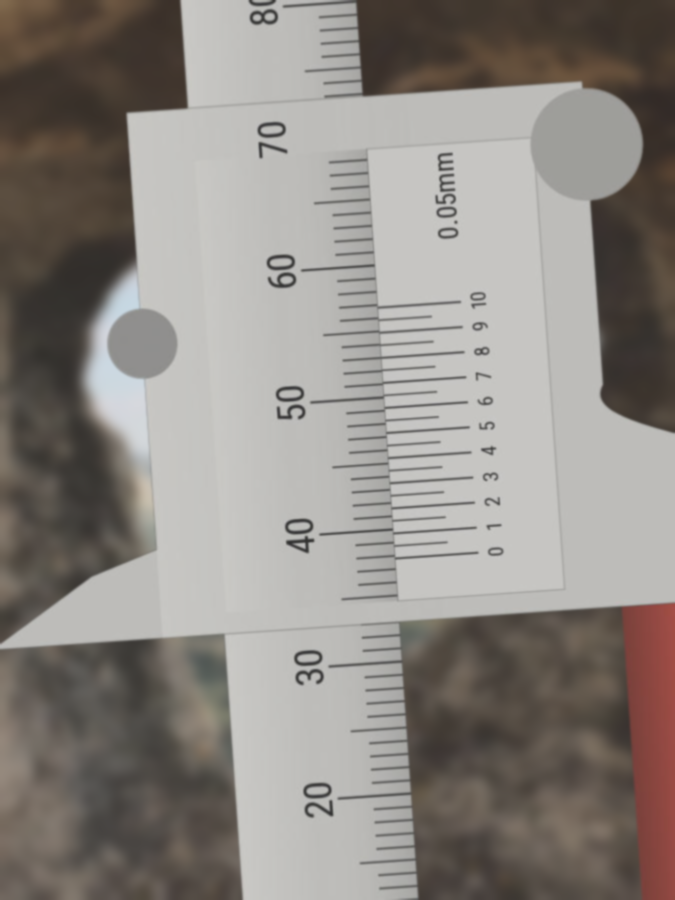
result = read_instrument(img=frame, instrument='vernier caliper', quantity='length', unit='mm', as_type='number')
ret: 37.8 mm
